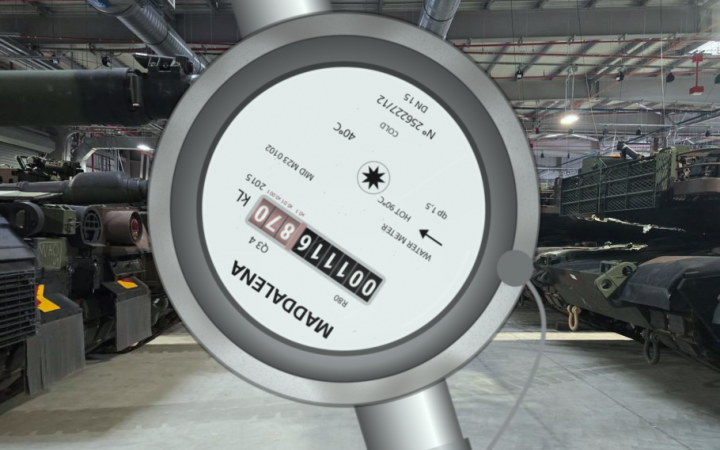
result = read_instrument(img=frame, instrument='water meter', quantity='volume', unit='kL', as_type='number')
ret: 1116.870 kL
